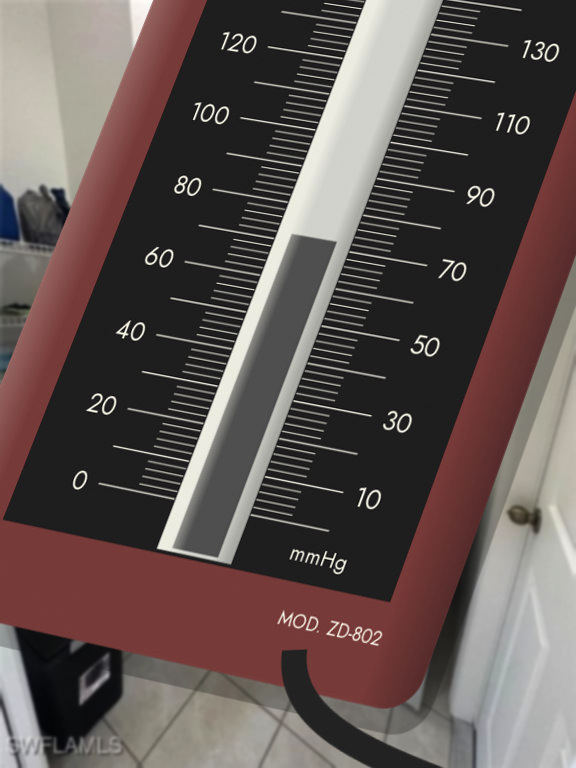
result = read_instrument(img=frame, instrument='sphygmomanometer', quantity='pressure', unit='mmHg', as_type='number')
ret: 72 mmHg
